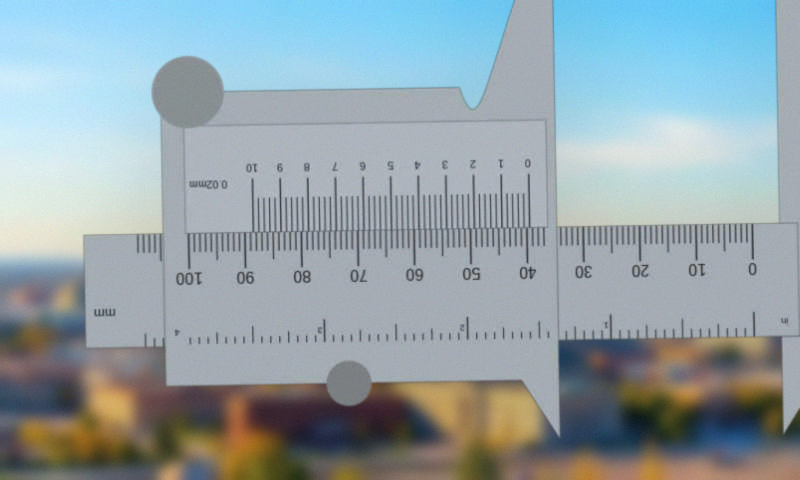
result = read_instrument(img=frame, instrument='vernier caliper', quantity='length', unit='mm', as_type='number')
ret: 39.5 mm
